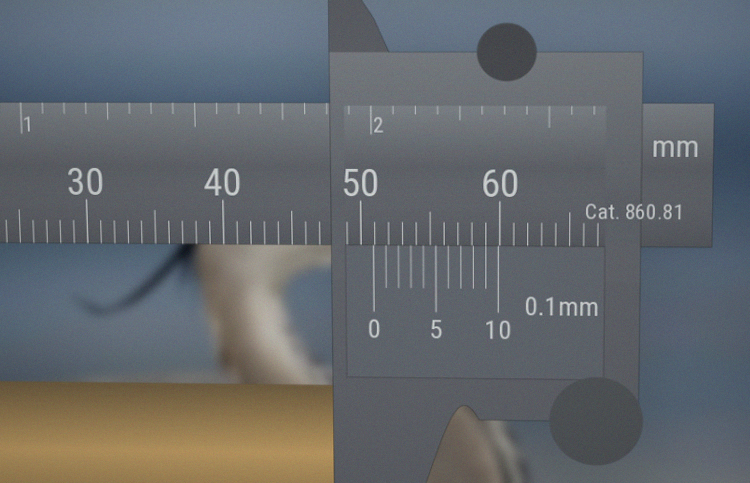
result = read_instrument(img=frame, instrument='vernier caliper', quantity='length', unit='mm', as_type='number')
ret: 50.9 mm
